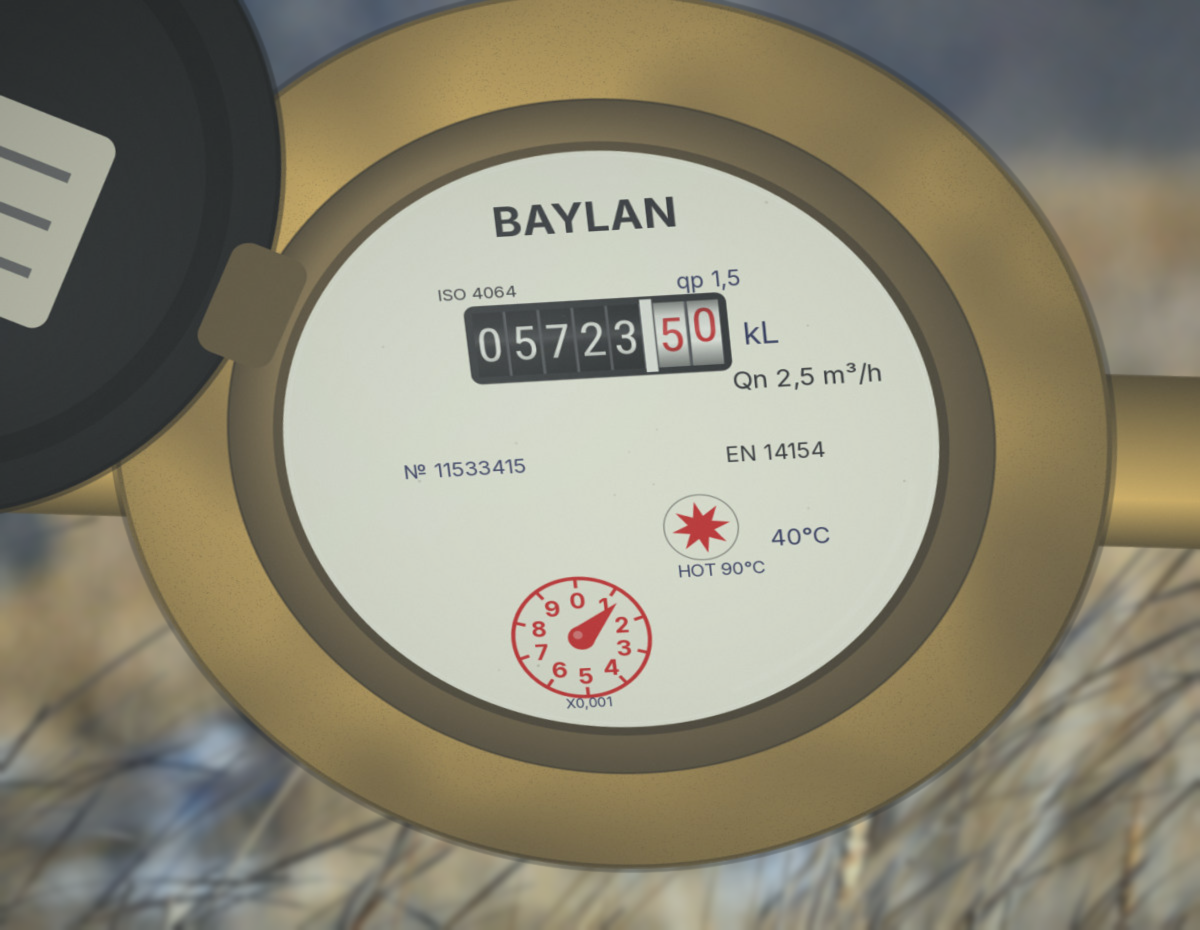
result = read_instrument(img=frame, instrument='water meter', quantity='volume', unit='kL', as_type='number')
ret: 5723.501 kL
